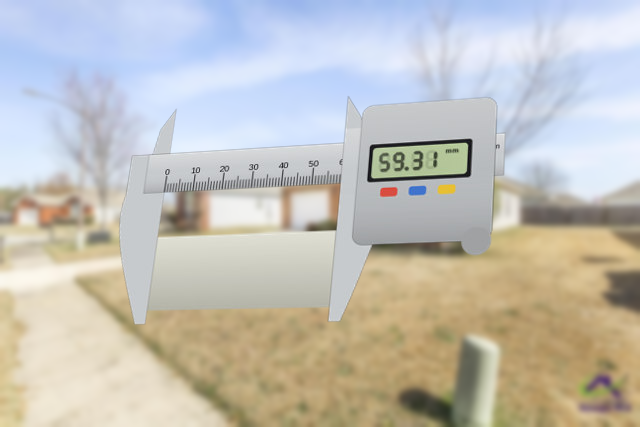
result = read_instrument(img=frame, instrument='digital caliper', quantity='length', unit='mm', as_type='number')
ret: 59.31 mm
